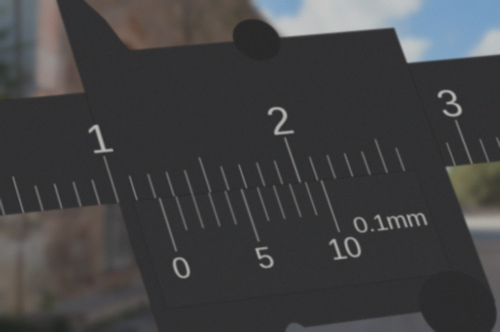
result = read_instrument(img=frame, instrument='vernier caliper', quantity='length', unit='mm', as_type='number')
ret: 12.2 mm
